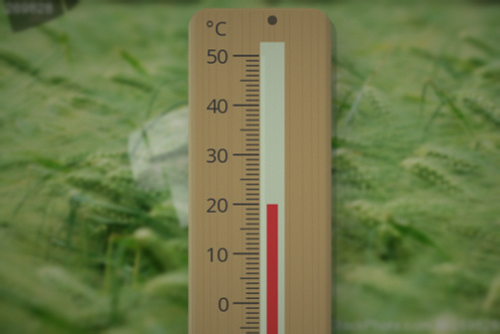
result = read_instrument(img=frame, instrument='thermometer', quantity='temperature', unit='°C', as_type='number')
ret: 20 °C
